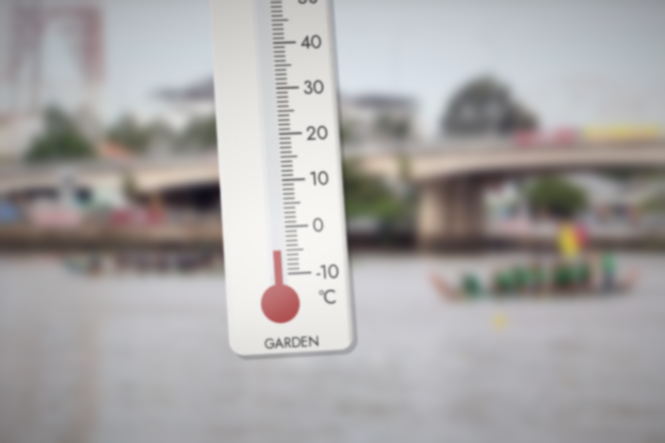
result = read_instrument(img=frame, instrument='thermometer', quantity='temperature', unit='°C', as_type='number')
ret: -5 °C
